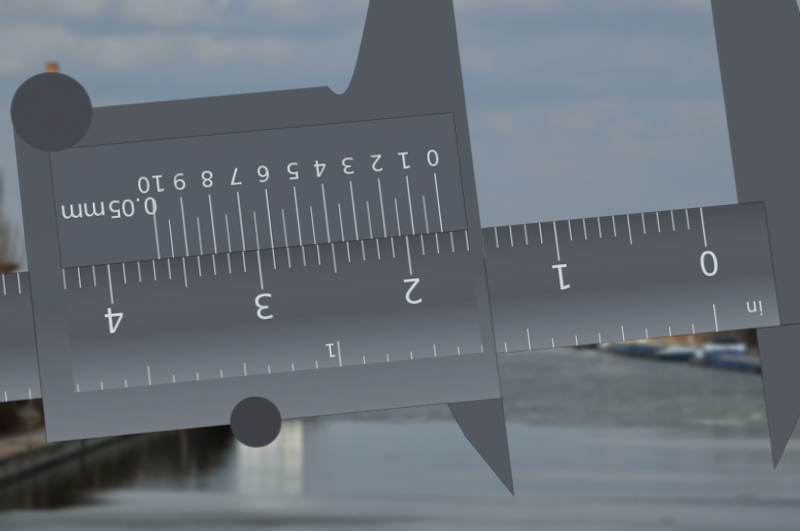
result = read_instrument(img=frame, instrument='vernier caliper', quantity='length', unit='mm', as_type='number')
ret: 17.6 mm
